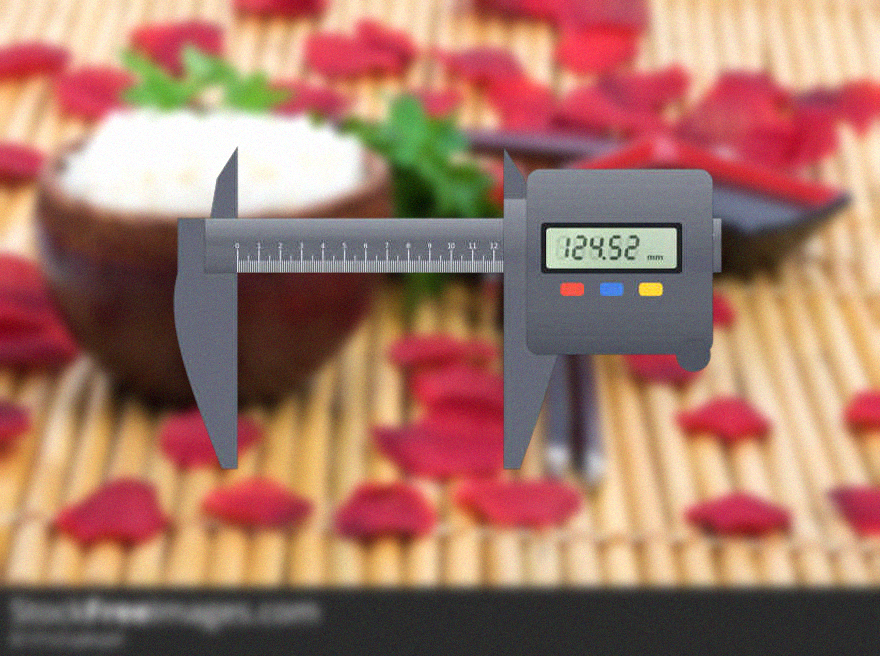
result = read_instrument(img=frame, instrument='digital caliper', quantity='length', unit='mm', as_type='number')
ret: 124.52 mm
